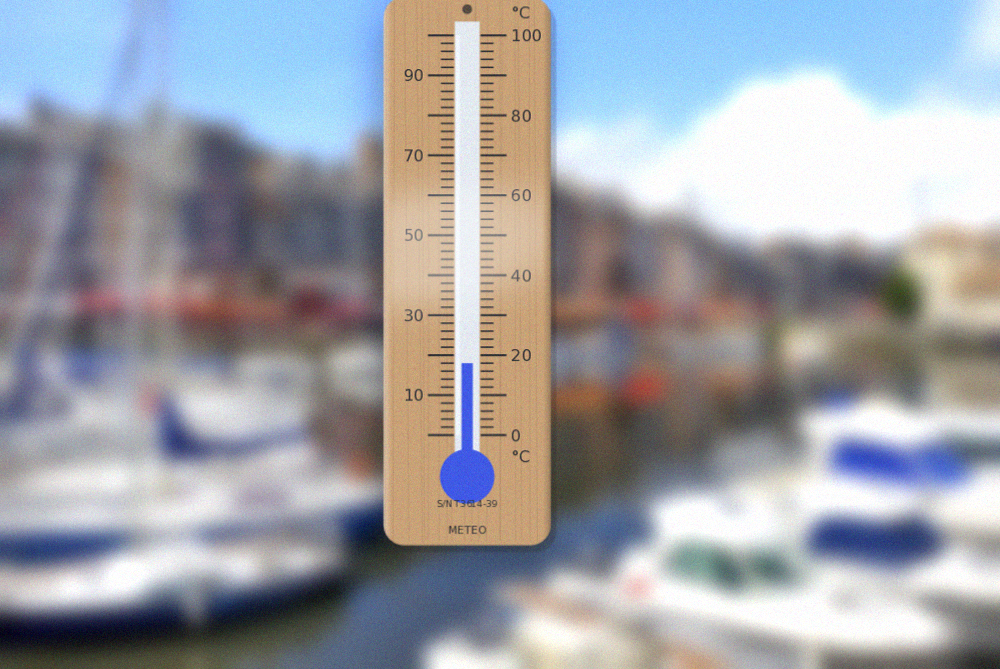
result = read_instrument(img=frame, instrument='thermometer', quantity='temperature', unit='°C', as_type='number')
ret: 18 °C
